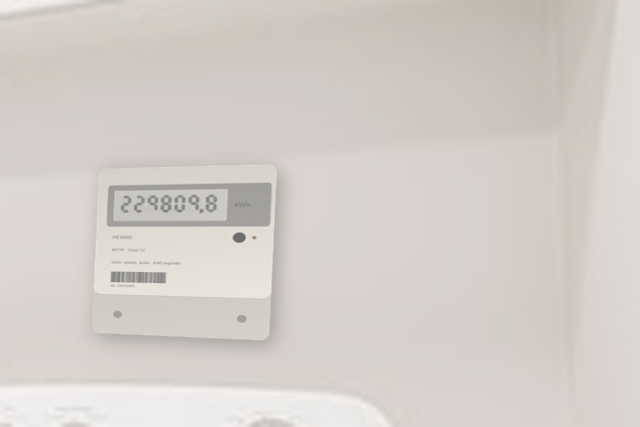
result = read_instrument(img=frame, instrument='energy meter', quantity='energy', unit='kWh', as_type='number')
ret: 229809.8 kWh
